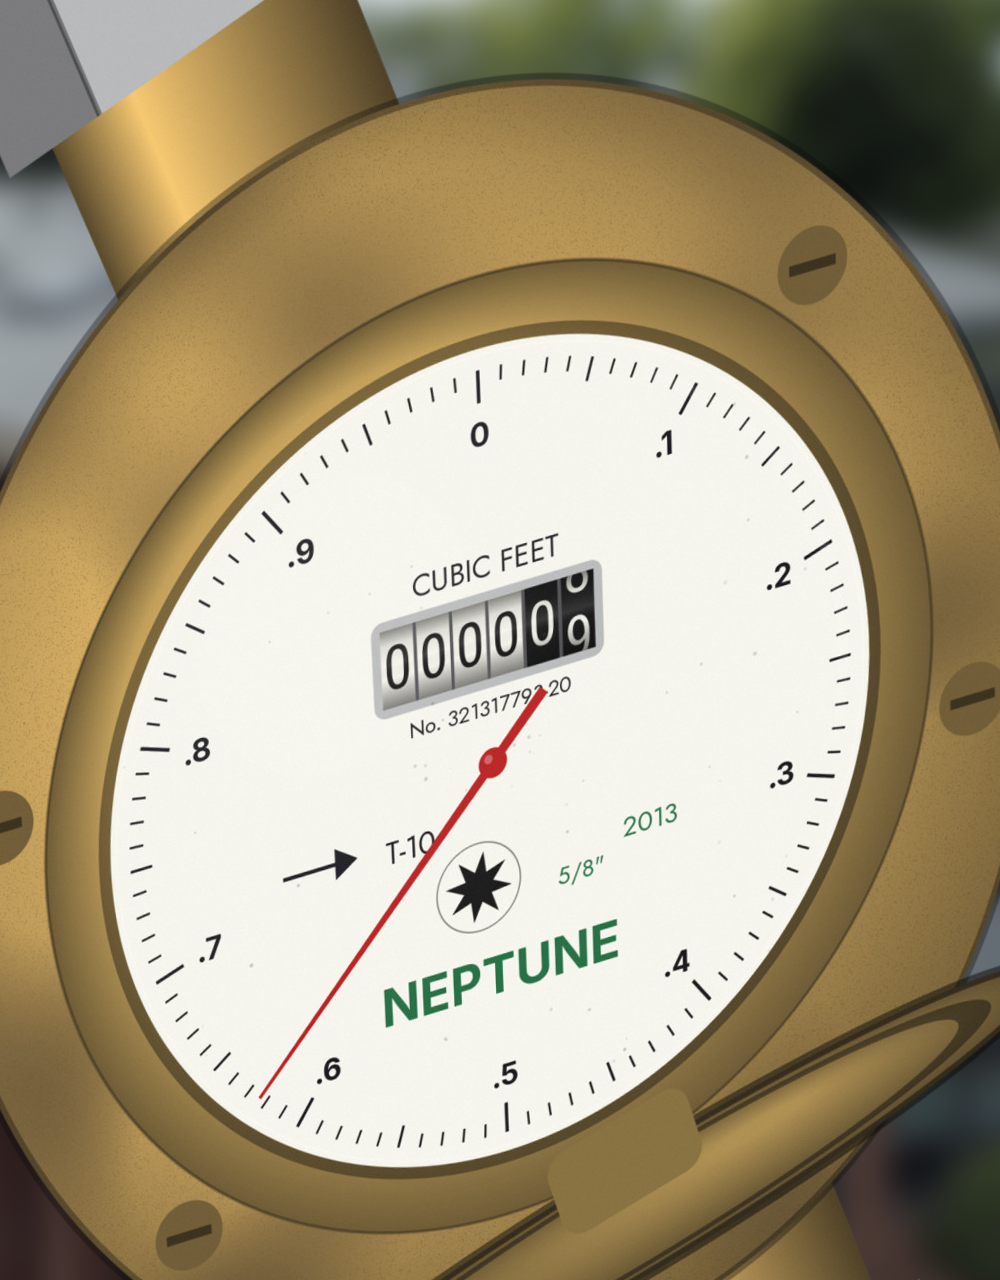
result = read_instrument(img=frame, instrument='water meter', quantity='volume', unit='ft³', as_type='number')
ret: 8.62 ft³
